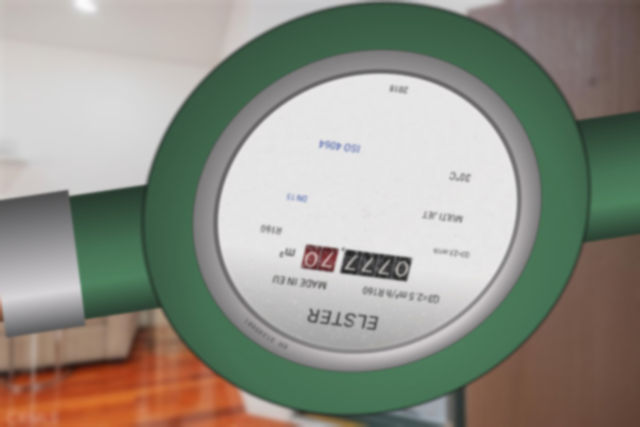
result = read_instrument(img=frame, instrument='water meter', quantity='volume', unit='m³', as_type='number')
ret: 777.70 m³
